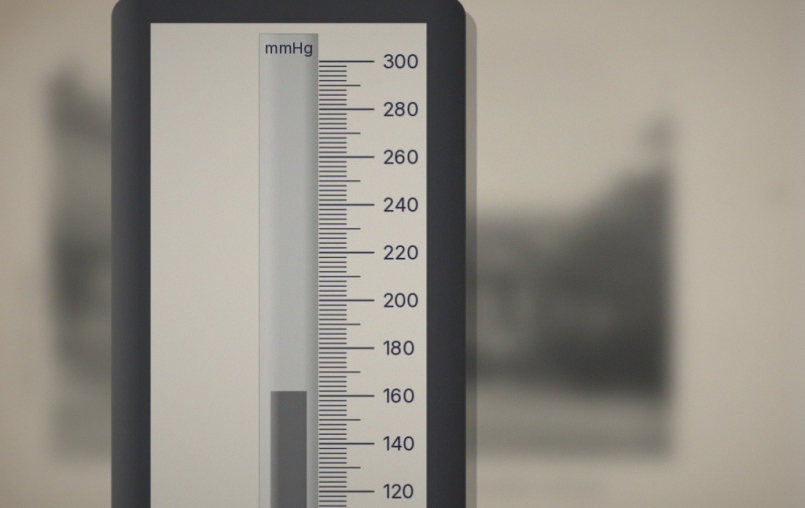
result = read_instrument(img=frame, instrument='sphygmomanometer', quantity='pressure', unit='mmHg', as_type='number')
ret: 162 mmHg
